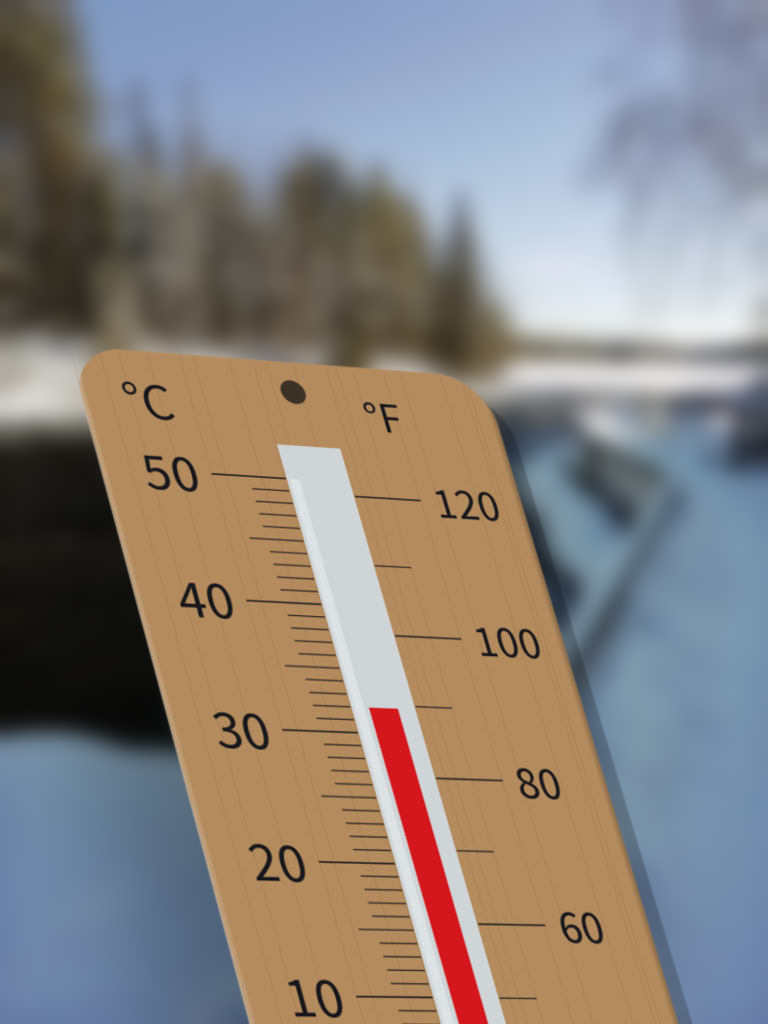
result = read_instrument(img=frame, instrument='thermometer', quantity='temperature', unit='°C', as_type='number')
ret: 32 °C
